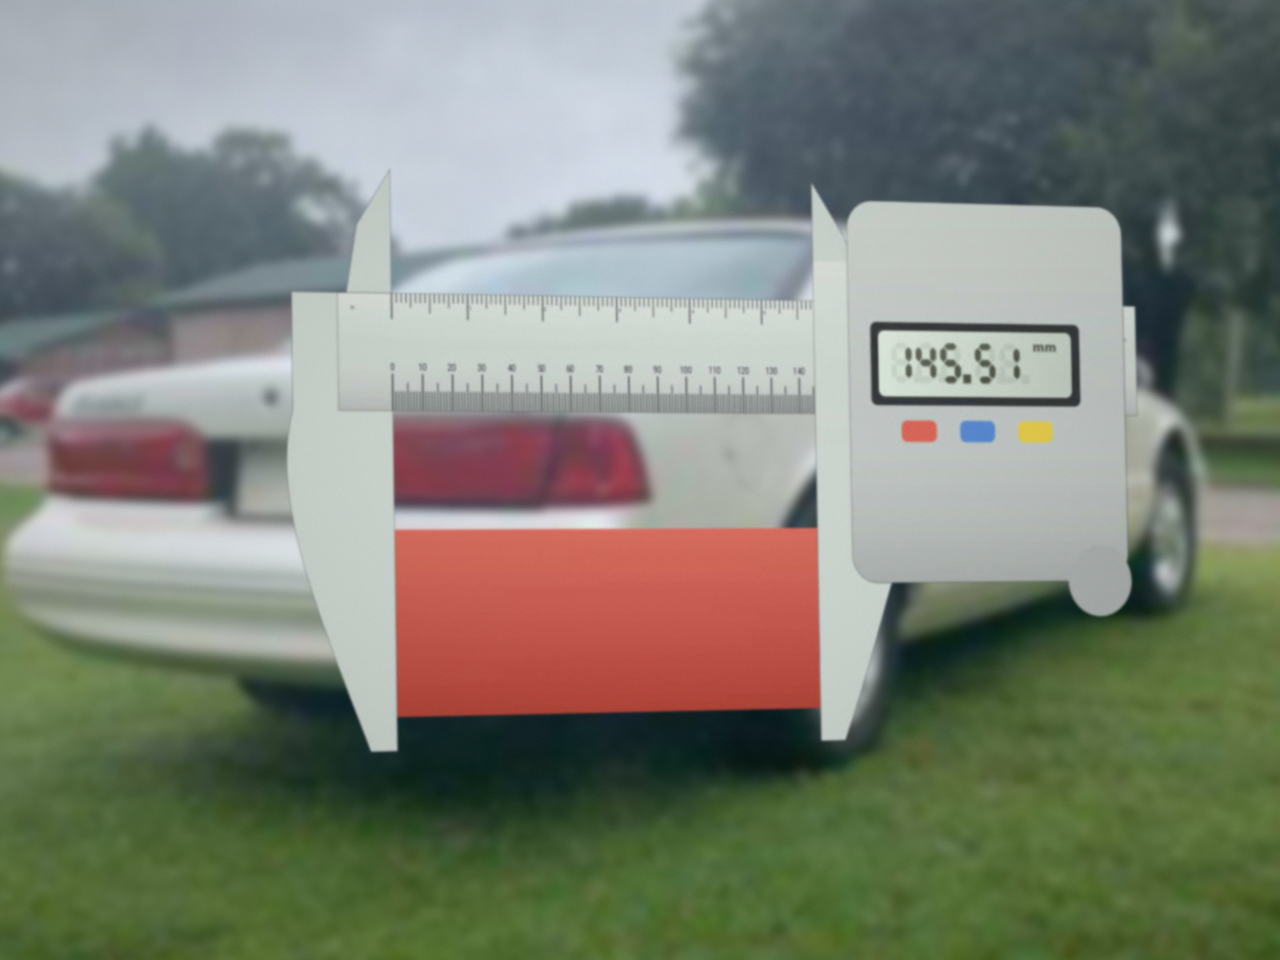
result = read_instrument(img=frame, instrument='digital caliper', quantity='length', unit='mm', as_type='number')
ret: 145.51 mm
